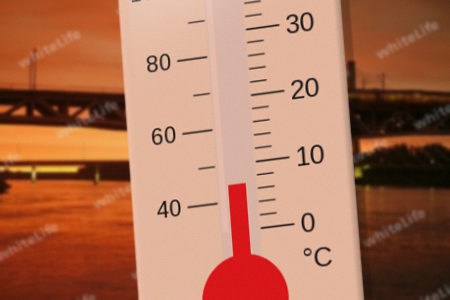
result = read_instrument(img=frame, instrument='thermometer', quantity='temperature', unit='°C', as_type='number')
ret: 7 °C
